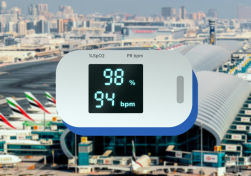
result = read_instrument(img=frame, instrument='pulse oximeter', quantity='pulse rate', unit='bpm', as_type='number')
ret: 94 bpm
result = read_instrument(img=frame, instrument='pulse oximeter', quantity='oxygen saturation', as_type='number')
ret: 98 %
